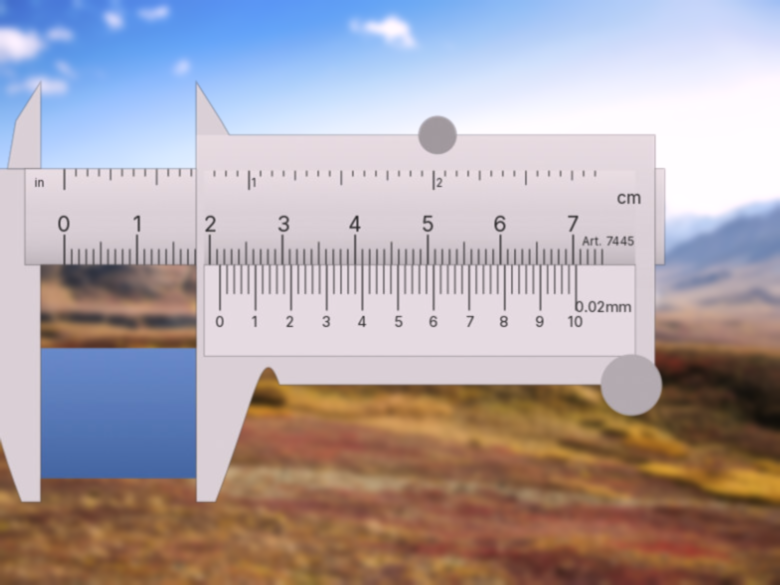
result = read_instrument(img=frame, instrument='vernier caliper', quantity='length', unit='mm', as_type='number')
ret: 21.4 mm
